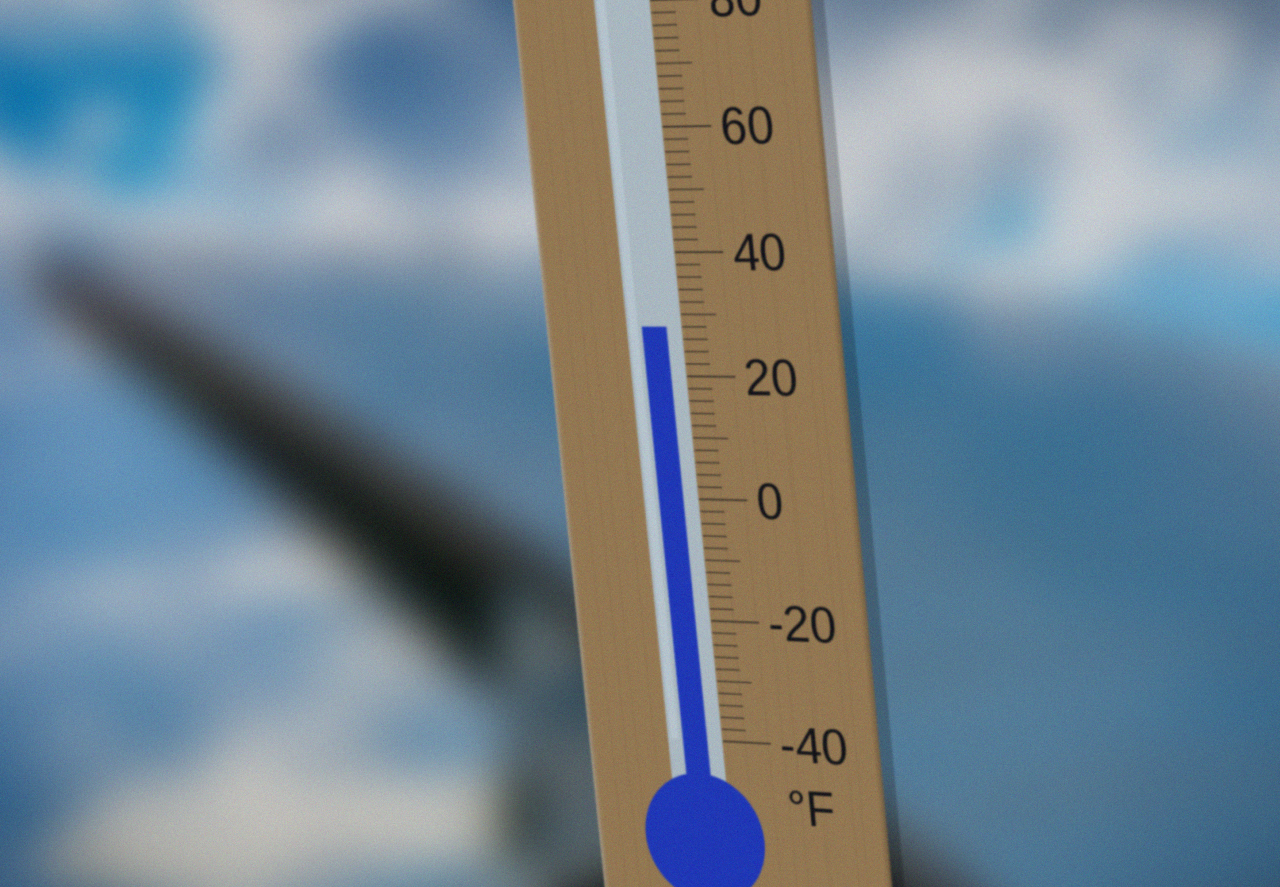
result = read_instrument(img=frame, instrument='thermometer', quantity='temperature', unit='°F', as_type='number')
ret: 28 °F
